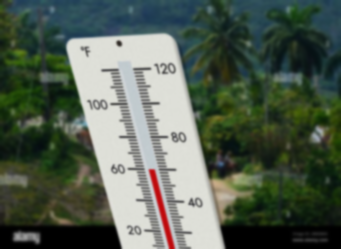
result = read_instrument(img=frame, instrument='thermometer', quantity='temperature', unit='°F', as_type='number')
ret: 60 °F
